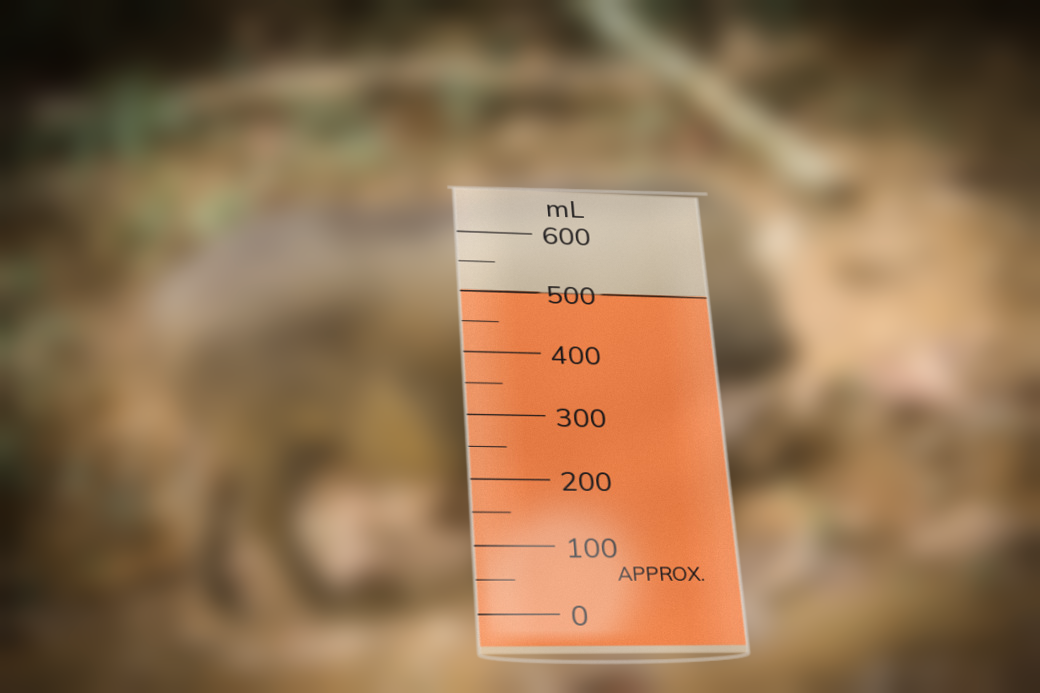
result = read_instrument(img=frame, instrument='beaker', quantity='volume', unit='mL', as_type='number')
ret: 500 mL
